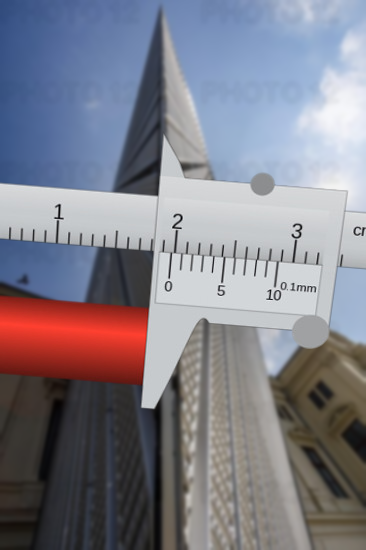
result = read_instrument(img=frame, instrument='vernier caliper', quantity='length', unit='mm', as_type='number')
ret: 19.7 mm
